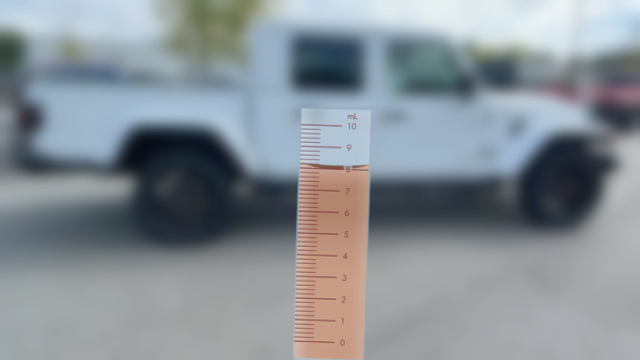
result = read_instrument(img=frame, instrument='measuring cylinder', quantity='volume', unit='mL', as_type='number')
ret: 8 mL
